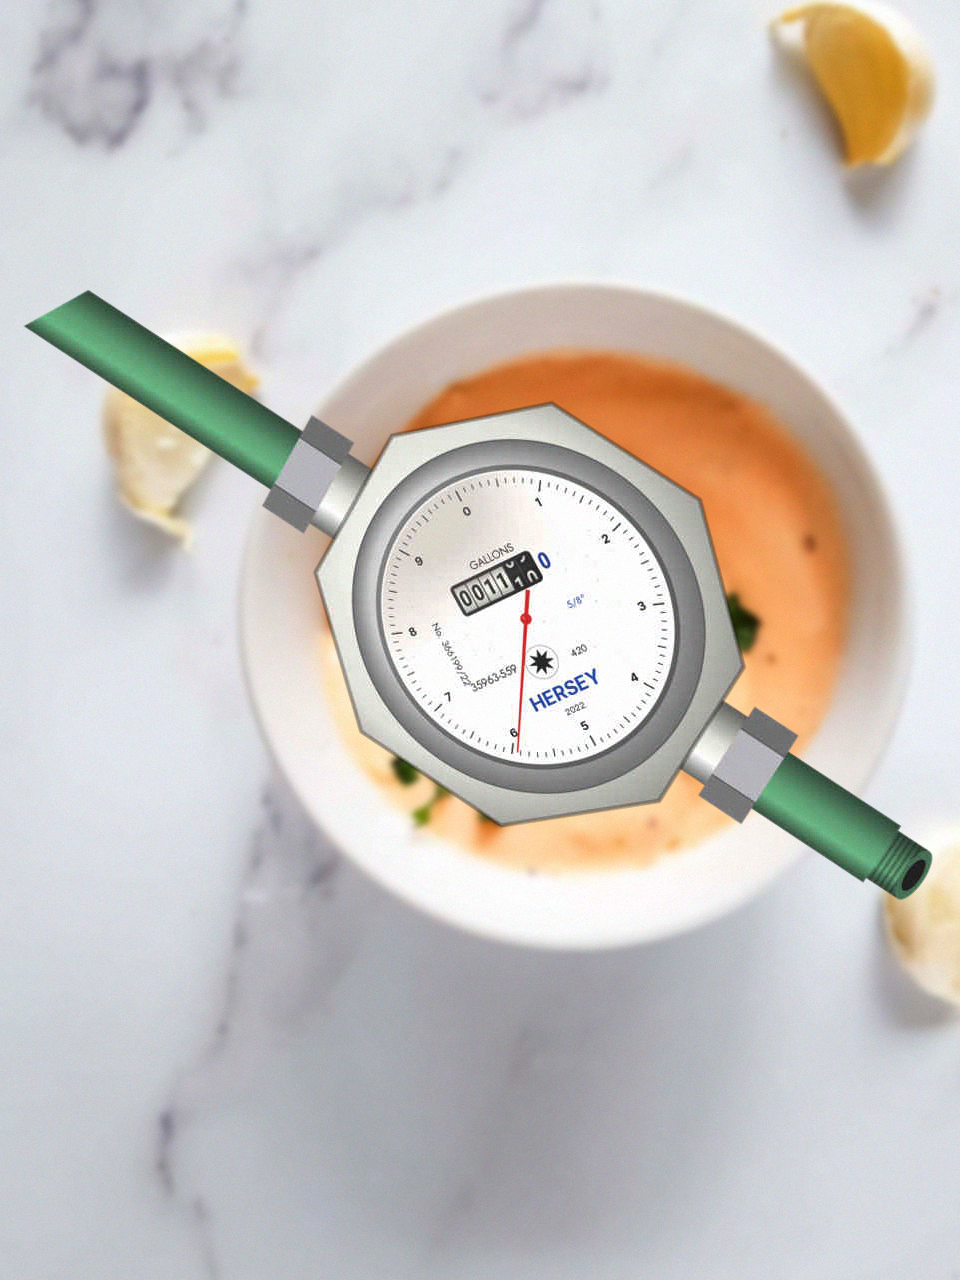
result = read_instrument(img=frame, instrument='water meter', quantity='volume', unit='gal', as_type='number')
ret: 11095.9 gal
